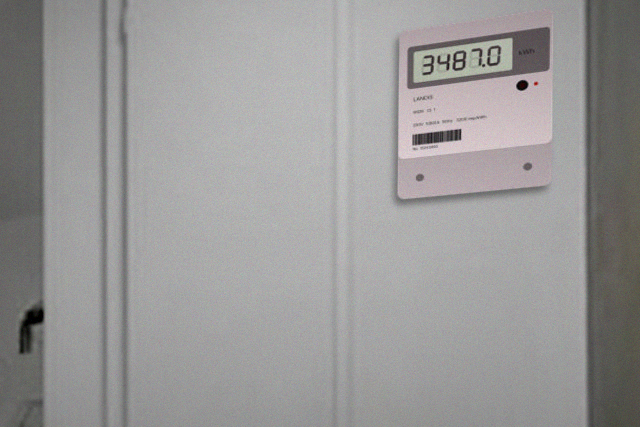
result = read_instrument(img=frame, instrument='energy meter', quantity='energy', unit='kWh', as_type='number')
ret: 3487.0 kWh
